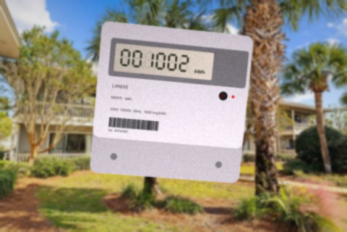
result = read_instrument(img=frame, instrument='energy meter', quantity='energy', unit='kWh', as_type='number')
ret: 1002 kWh
